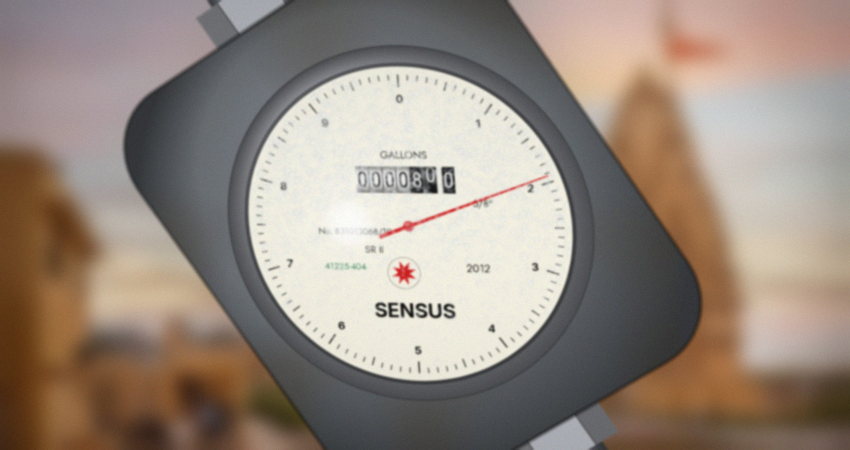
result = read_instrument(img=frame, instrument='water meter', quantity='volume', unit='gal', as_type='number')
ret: 801.9 gal
